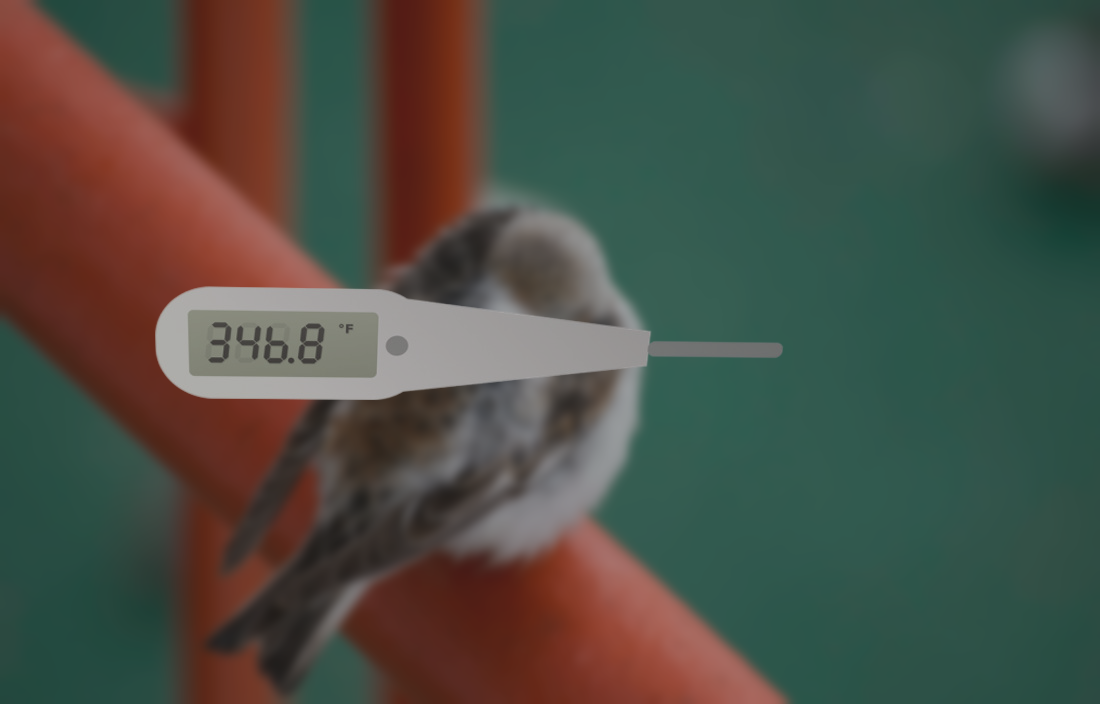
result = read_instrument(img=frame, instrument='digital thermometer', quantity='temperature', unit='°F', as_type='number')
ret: 346.8 °F
